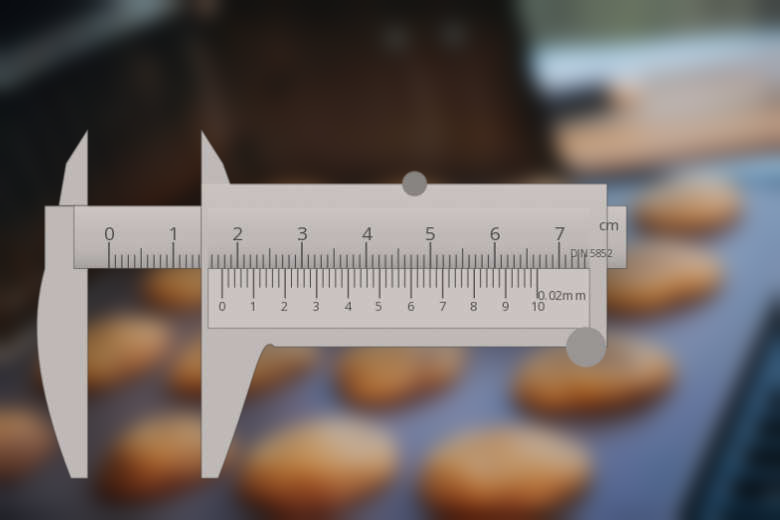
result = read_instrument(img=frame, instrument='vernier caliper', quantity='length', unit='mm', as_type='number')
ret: 17.6 mm
